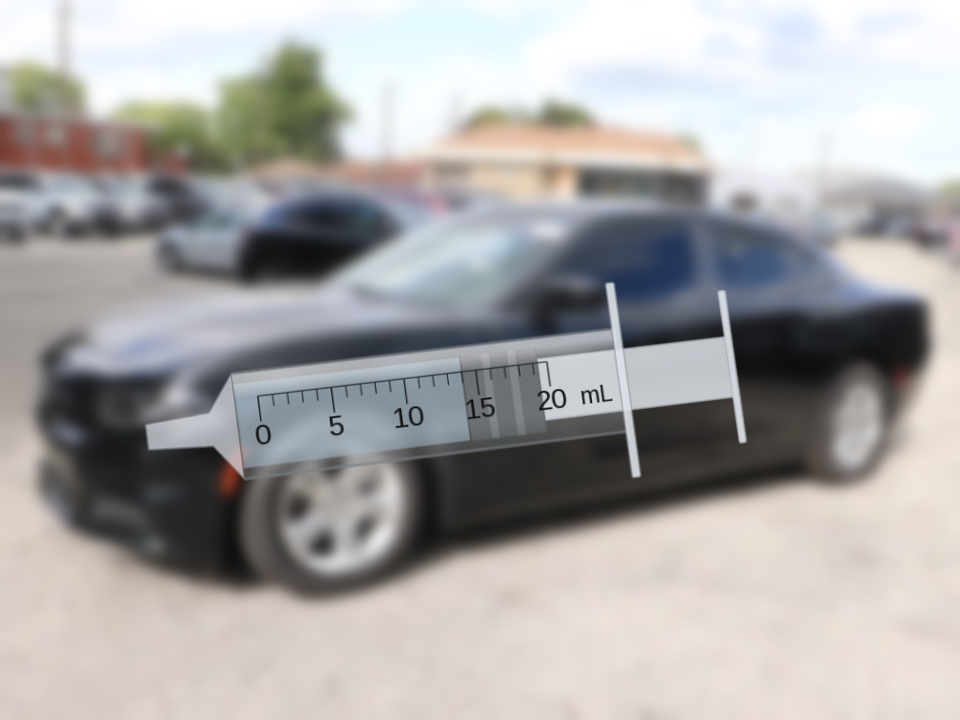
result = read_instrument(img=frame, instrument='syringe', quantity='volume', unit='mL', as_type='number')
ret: 14 mL
